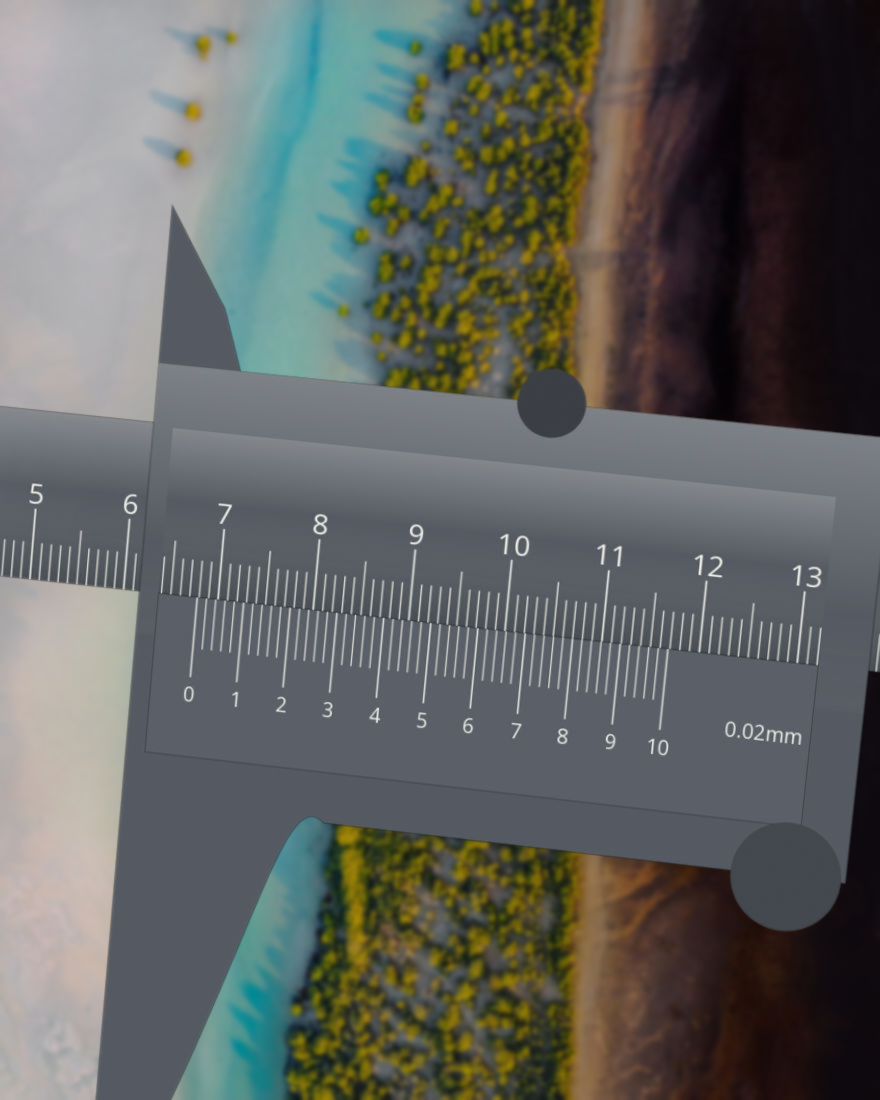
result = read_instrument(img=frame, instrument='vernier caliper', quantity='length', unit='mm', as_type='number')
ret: 67.8 mm
